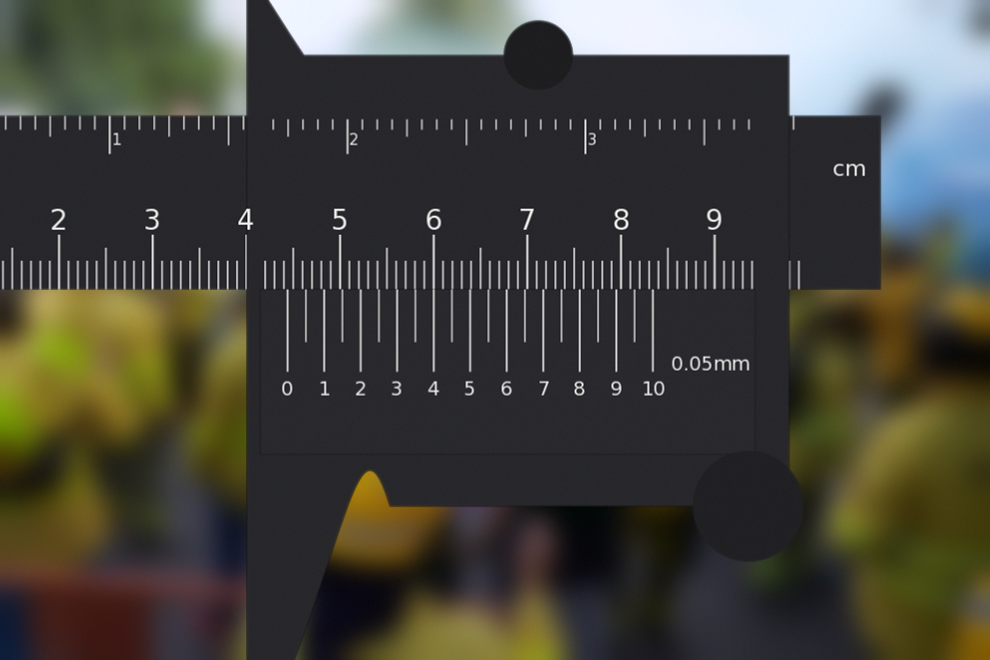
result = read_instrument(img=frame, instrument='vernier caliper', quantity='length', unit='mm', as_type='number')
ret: 44.4 mm
